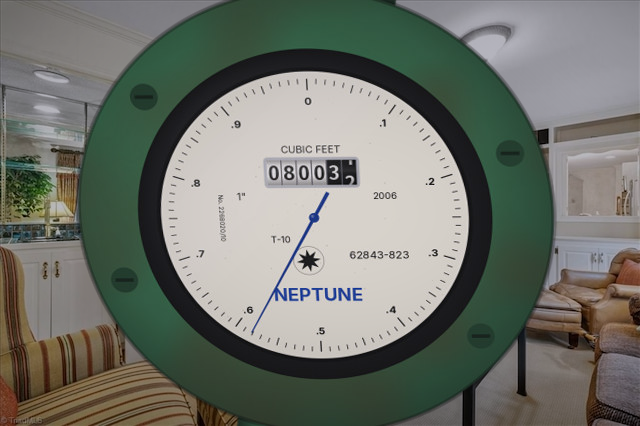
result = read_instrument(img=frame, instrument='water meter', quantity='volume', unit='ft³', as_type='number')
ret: 80031.58 ft³
